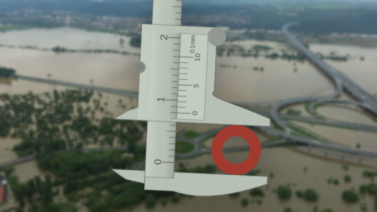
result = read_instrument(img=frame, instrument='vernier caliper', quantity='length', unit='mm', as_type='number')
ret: 8.0 mm
